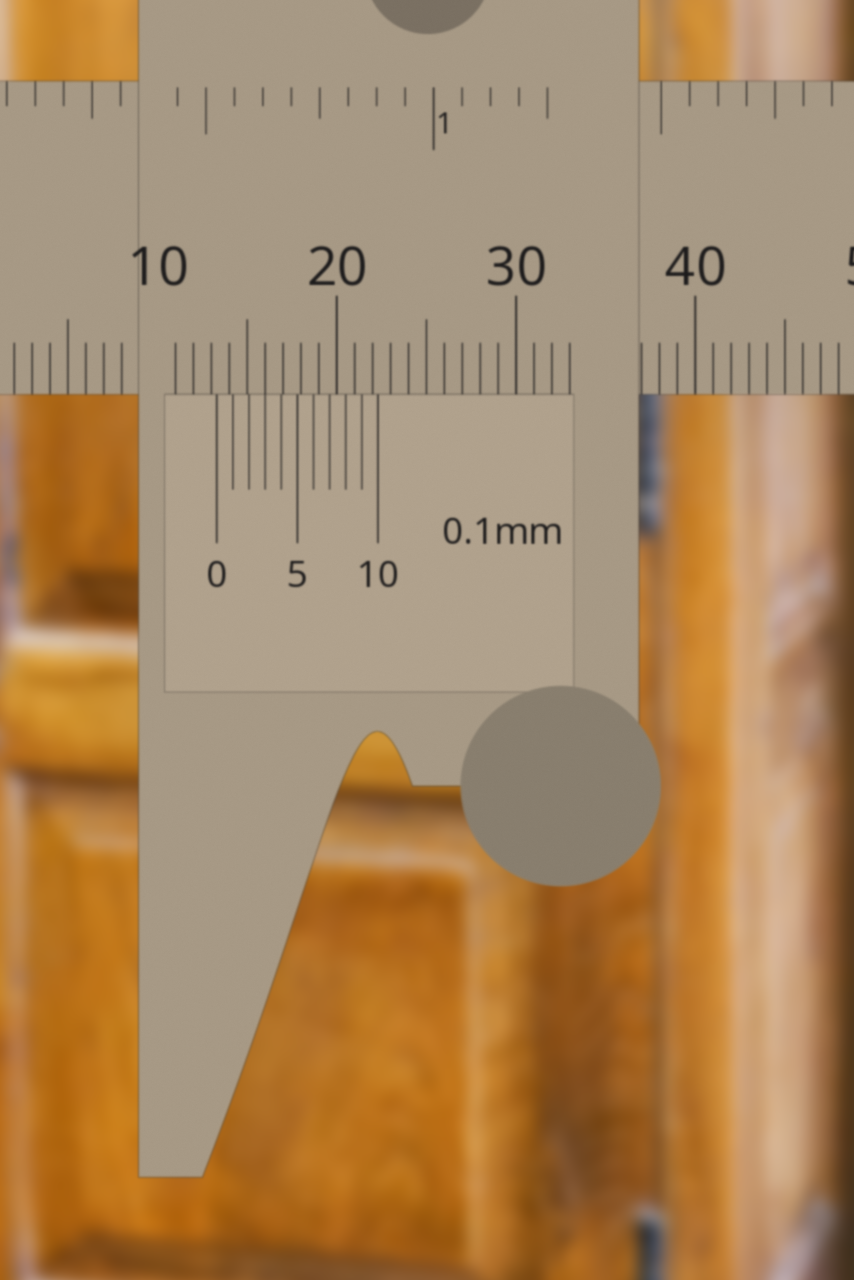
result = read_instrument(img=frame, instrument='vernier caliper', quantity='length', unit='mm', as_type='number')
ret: 13.3 mm
